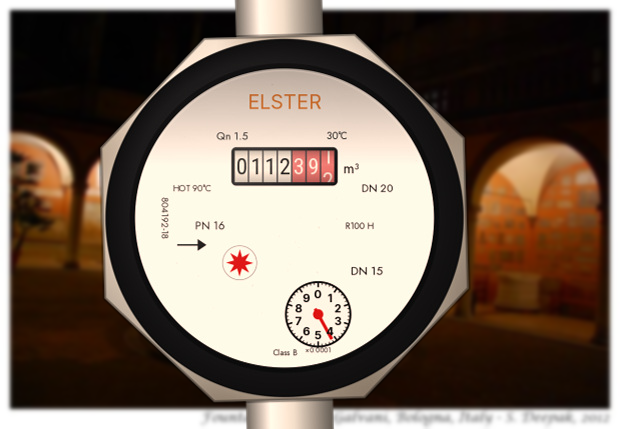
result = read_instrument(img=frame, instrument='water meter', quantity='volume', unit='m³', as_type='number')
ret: 112.3914 m³
